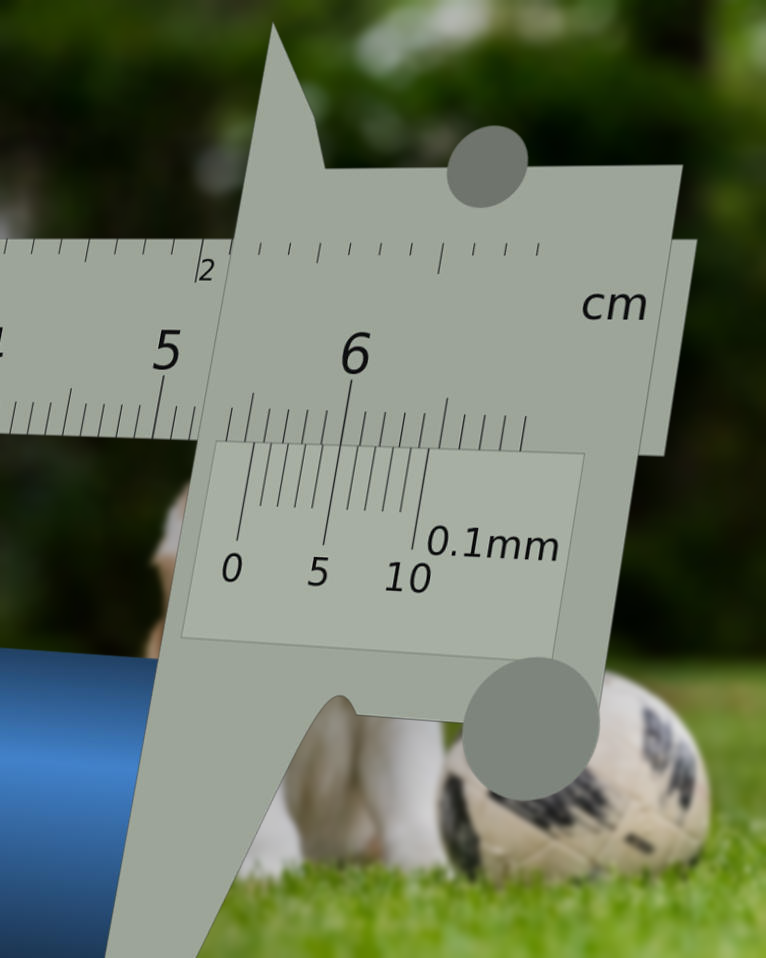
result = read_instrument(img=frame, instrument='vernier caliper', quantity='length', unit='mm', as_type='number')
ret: 55.5 mm
